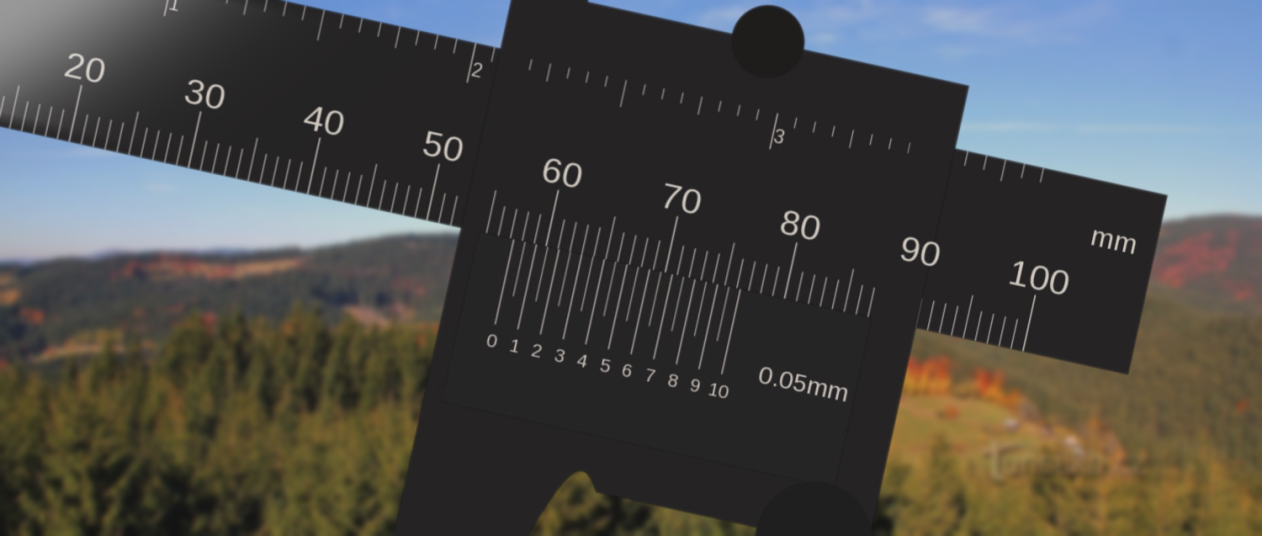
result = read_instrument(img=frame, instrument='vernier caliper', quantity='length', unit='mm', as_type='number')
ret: 57.3 mm
